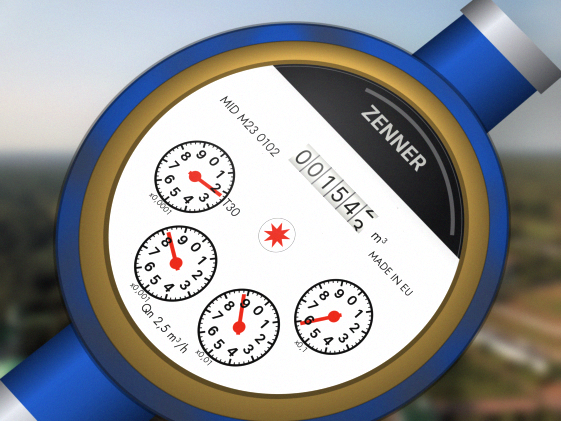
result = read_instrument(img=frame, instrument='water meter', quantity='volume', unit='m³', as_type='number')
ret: 1542.5882 m³
